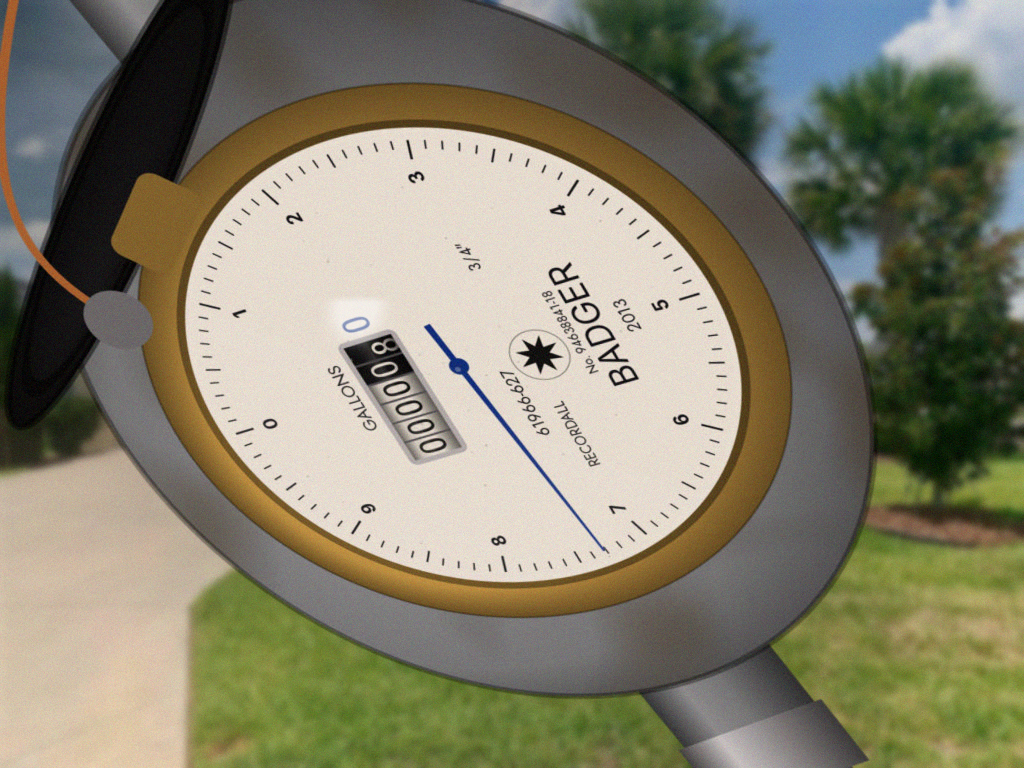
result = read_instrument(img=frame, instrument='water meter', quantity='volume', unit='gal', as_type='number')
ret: 77.3 gal
